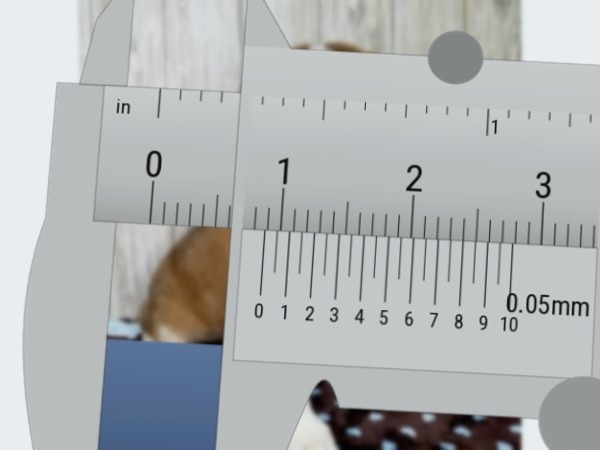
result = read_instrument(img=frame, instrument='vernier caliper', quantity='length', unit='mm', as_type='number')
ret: 8.8 mm
